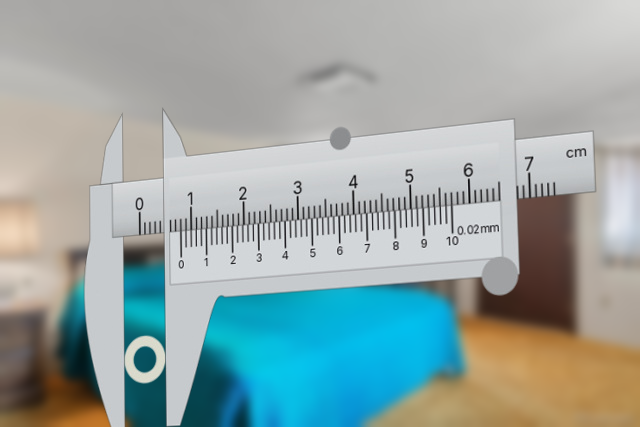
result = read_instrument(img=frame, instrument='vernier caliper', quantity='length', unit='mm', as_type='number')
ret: 8.0 mm
